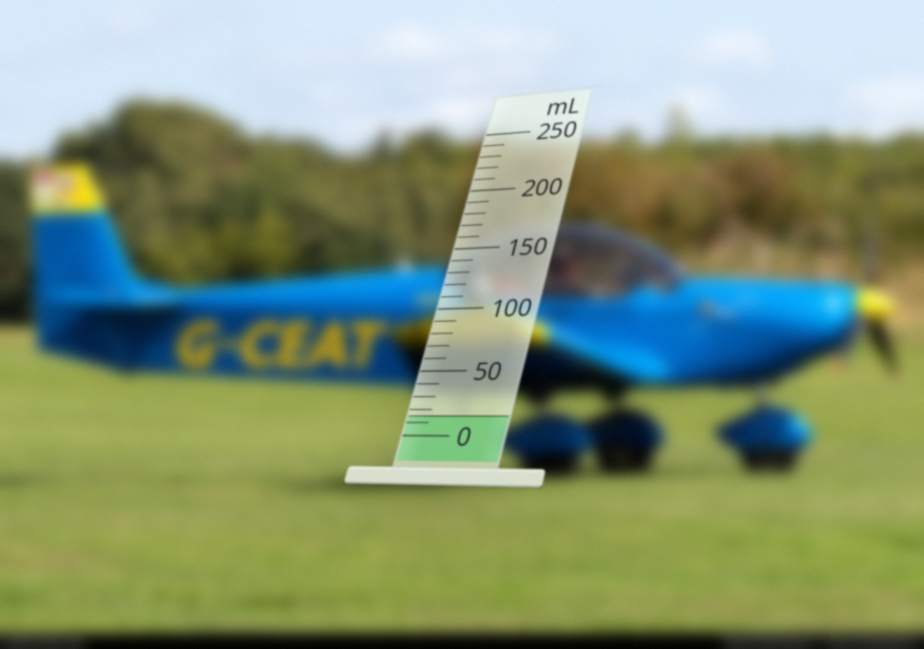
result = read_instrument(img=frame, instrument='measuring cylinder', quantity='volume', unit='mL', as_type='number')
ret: 15 mL
